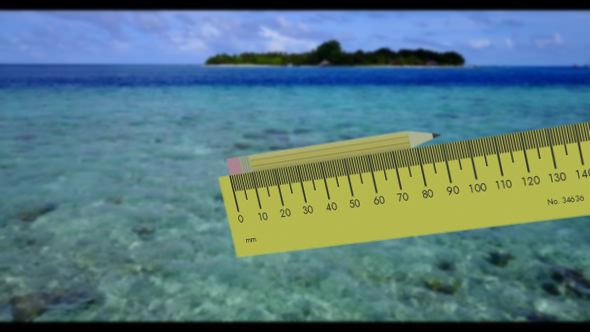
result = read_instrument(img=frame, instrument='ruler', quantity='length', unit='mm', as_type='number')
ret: 90 mm
